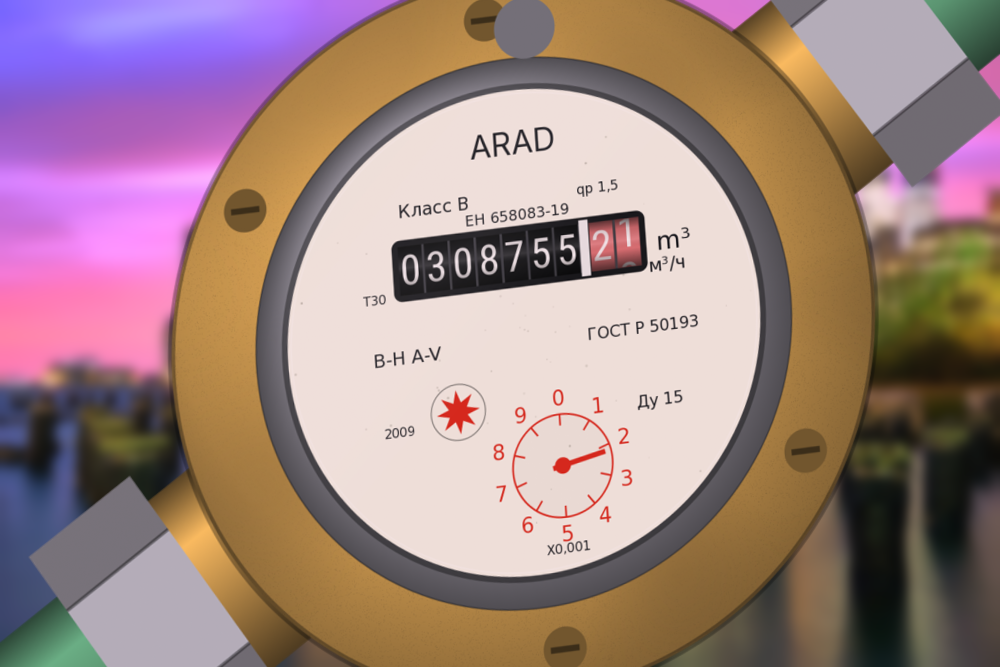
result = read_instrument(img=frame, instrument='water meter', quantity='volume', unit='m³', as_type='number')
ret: 308755.212 m³
